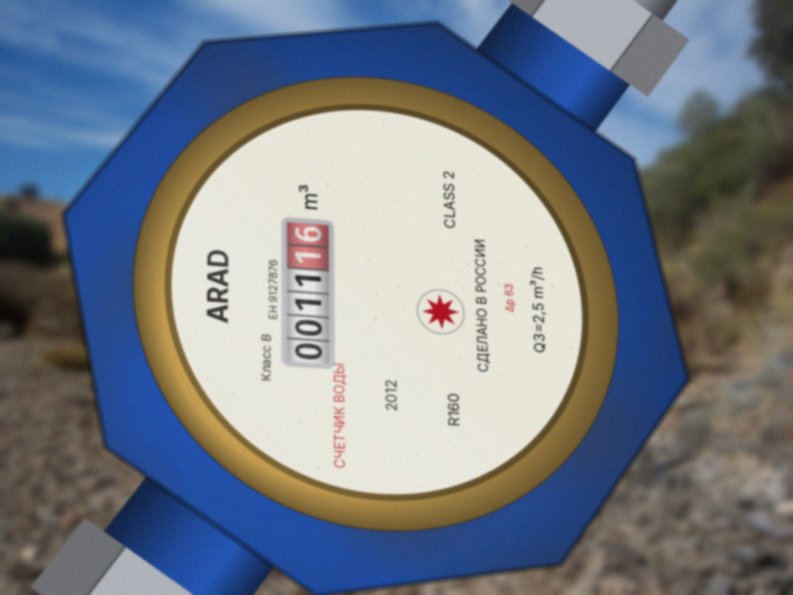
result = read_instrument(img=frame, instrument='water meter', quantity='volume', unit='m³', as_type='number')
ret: 11.16 m³
